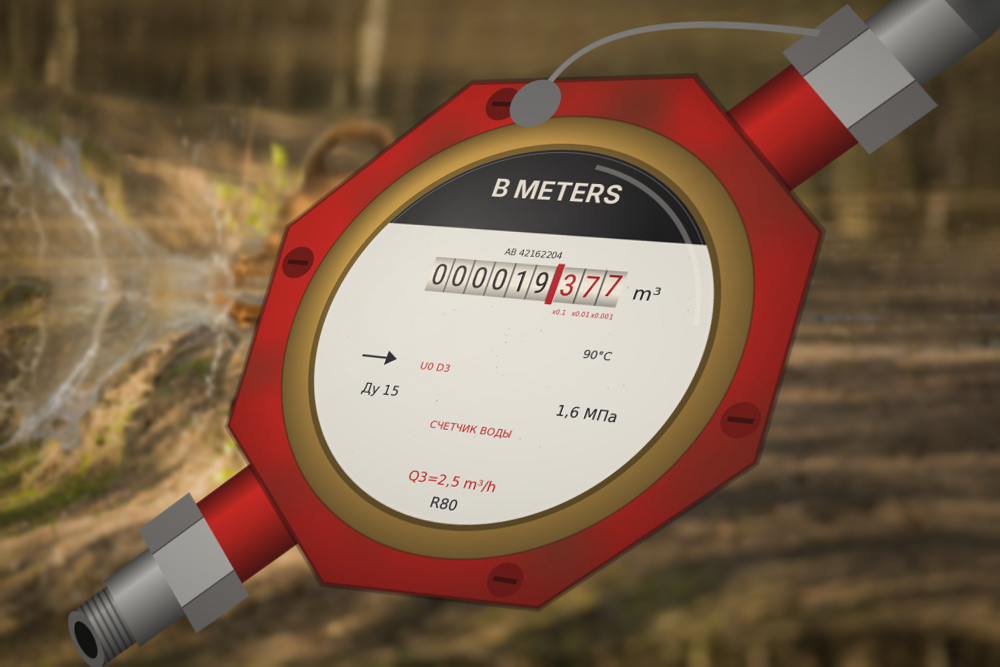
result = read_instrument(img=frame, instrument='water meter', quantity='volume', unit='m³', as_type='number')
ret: 19.377 m³
